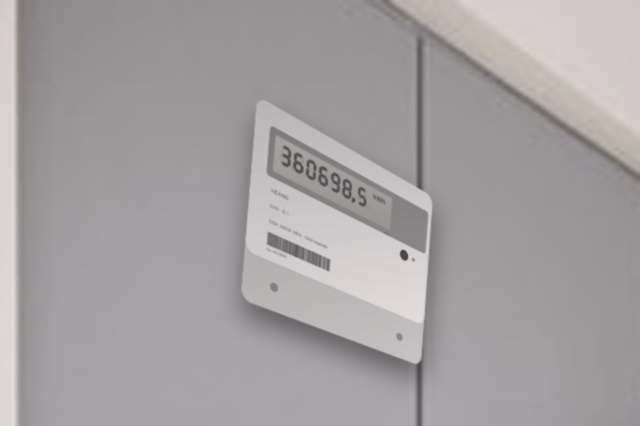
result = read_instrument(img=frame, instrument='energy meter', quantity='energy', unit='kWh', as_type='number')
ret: 360698.5 kWh
